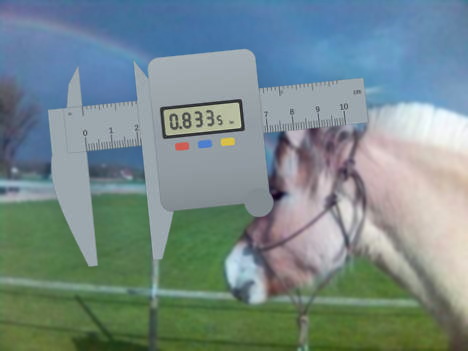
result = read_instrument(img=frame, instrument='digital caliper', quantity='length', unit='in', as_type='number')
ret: 0.8335 in
